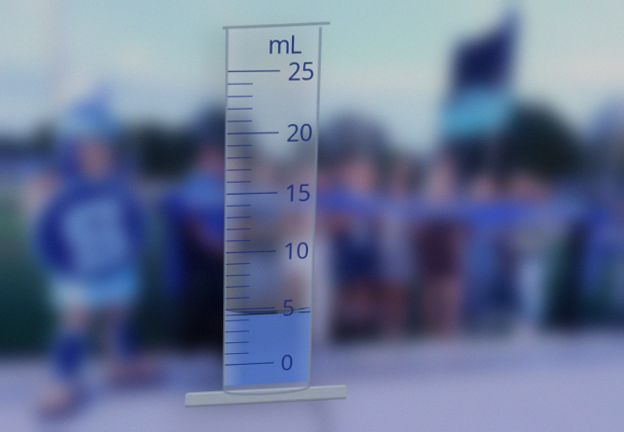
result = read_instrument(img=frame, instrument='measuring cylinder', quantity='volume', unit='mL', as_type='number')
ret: 4.5 mL
